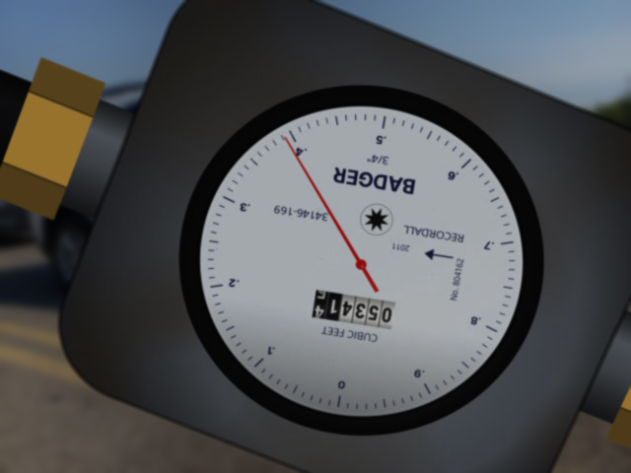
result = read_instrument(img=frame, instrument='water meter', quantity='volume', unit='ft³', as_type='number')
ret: 53414.39 ft³
